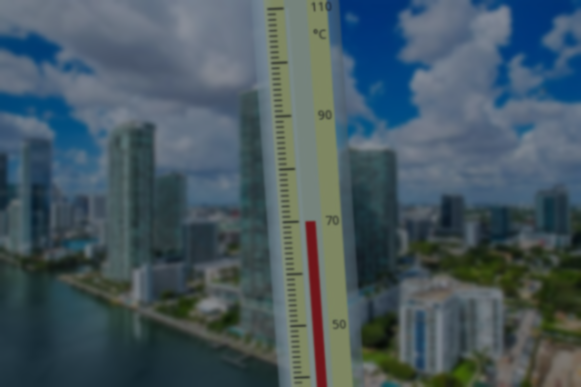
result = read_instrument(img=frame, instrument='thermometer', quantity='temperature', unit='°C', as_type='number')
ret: 70 °C
